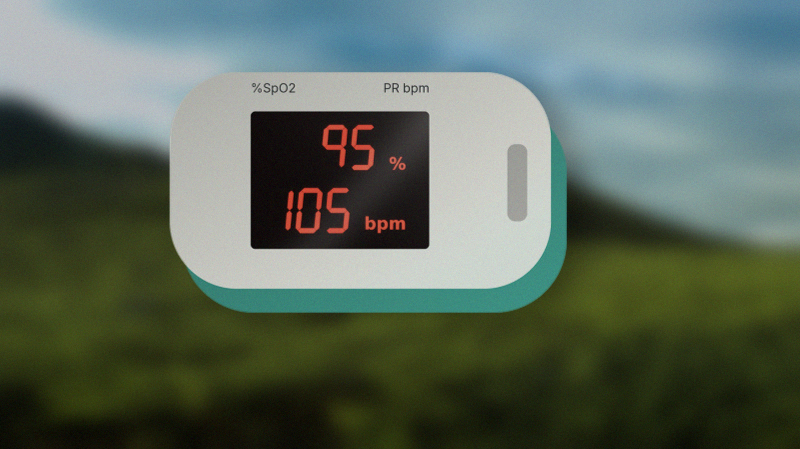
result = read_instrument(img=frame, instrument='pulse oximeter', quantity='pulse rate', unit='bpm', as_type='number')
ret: 105 bpm
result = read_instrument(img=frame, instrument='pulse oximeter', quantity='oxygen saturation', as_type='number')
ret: 95 %
